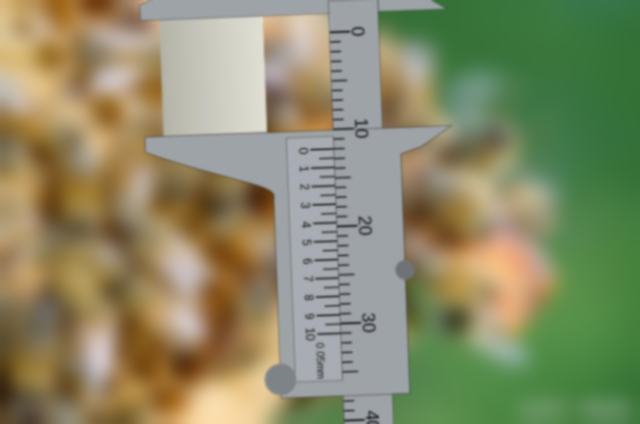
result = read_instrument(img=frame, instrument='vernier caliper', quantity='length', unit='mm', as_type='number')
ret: 12.0 mm
